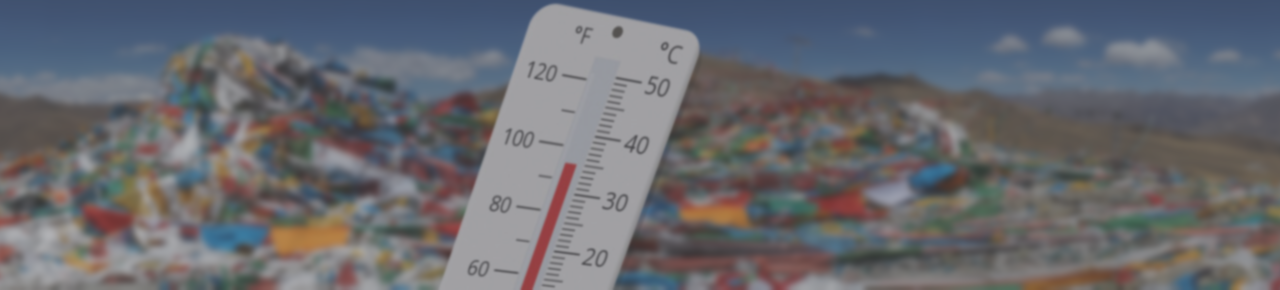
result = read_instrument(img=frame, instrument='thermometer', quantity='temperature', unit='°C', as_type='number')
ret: 35 °C
